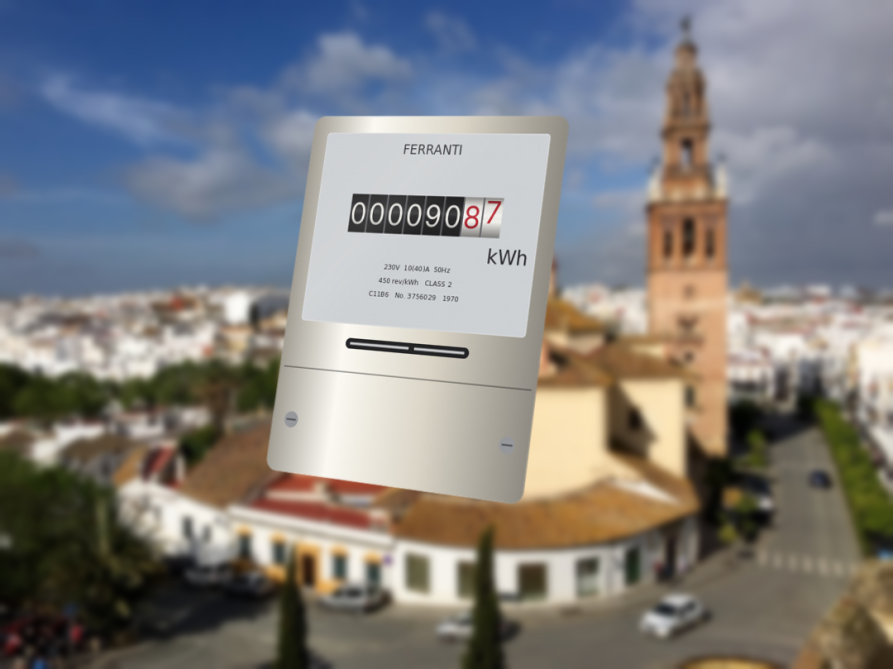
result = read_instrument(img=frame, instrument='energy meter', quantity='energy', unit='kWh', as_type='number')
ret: 90.87 kWh
